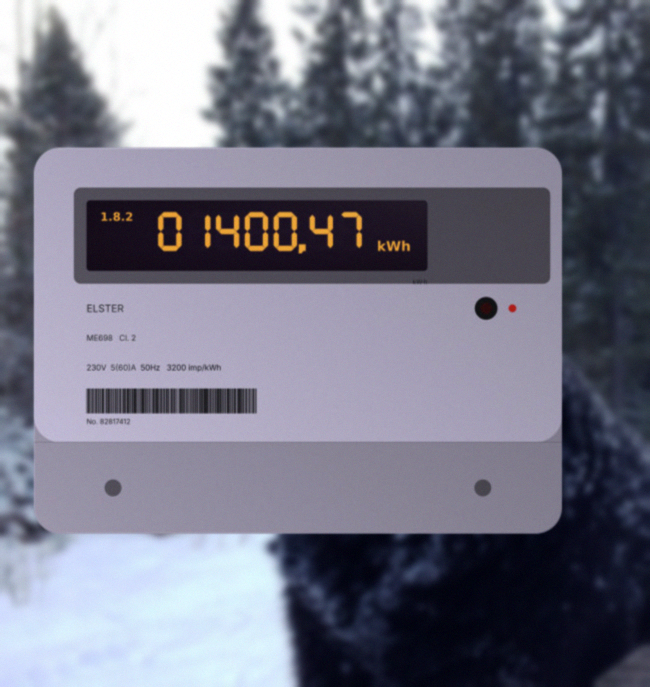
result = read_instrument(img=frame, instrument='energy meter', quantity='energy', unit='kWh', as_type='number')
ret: 1400.47 kWh
